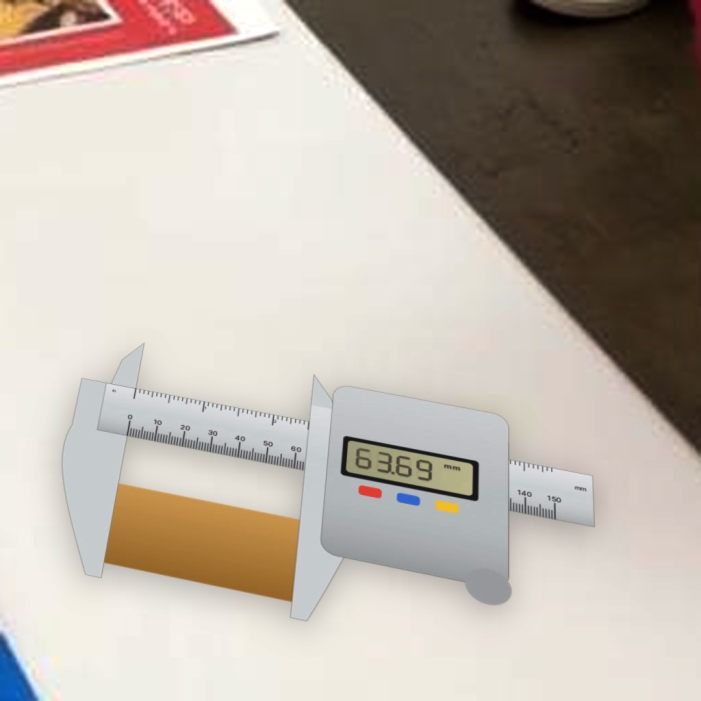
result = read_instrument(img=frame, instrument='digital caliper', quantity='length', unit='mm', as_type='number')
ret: 63.69 mm
